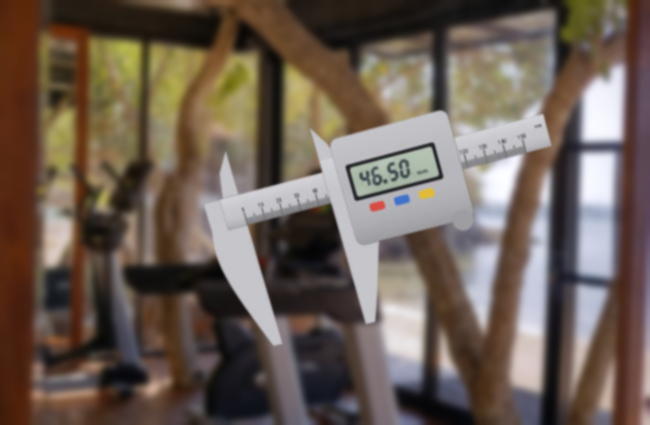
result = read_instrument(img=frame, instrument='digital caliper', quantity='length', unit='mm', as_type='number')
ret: 46.50 mm
